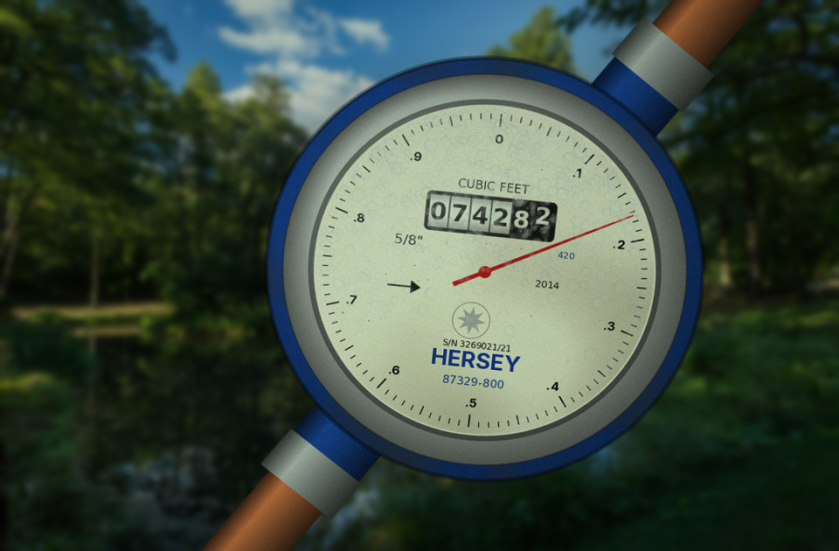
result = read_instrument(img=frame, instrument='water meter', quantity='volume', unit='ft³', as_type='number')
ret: 74282.17 ft³
